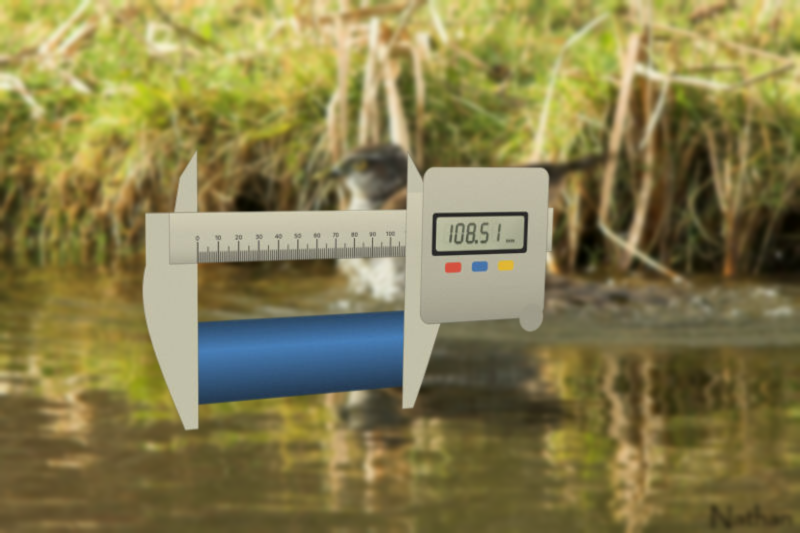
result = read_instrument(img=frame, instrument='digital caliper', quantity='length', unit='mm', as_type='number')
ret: 108.51 mm
